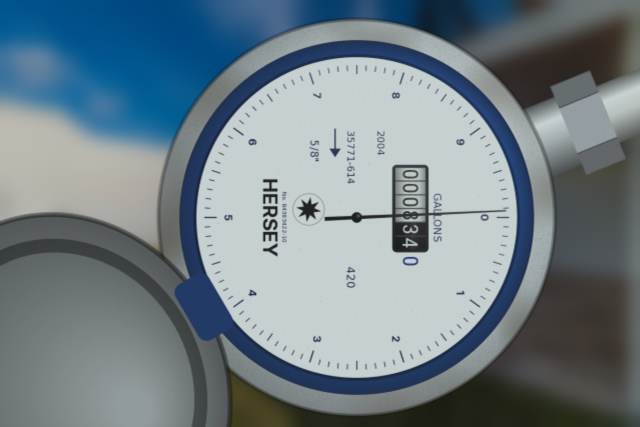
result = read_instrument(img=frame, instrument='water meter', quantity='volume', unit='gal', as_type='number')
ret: 8339.9 gal
